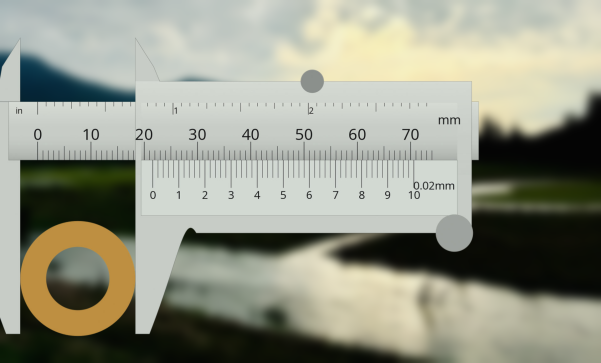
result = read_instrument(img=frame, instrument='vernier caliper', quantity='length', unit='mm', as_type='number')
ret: 21.6 mm
